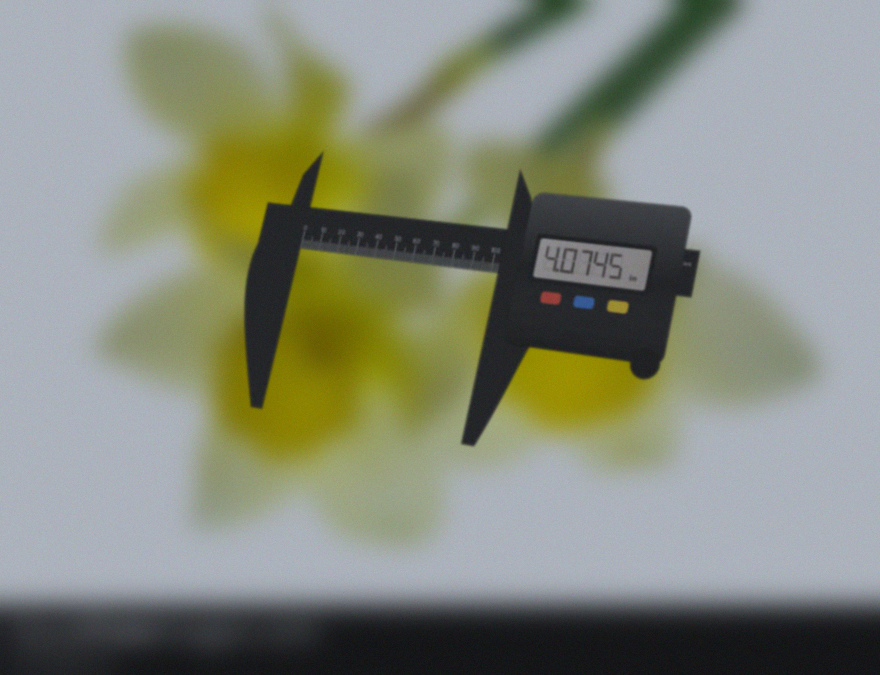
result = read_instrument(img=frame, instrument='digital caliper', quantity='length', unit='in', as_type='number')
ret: 4.0745 in
